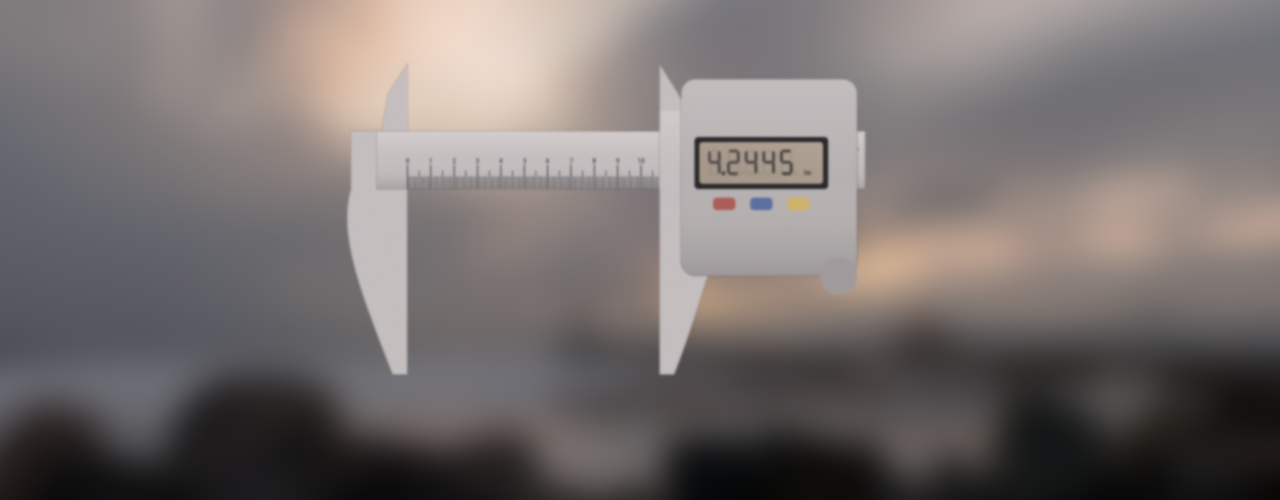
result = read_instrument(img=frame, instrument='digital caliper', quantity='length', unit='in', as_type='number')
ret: 4.2445 in
